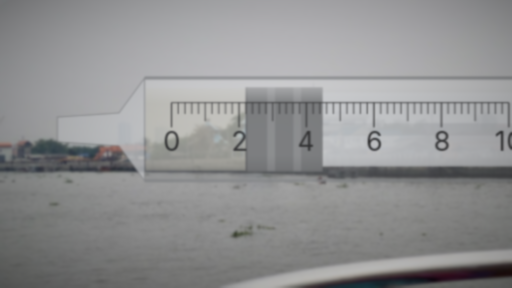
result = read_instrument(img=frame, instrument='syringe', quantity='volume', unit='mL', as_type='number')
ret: 2.2 mL
